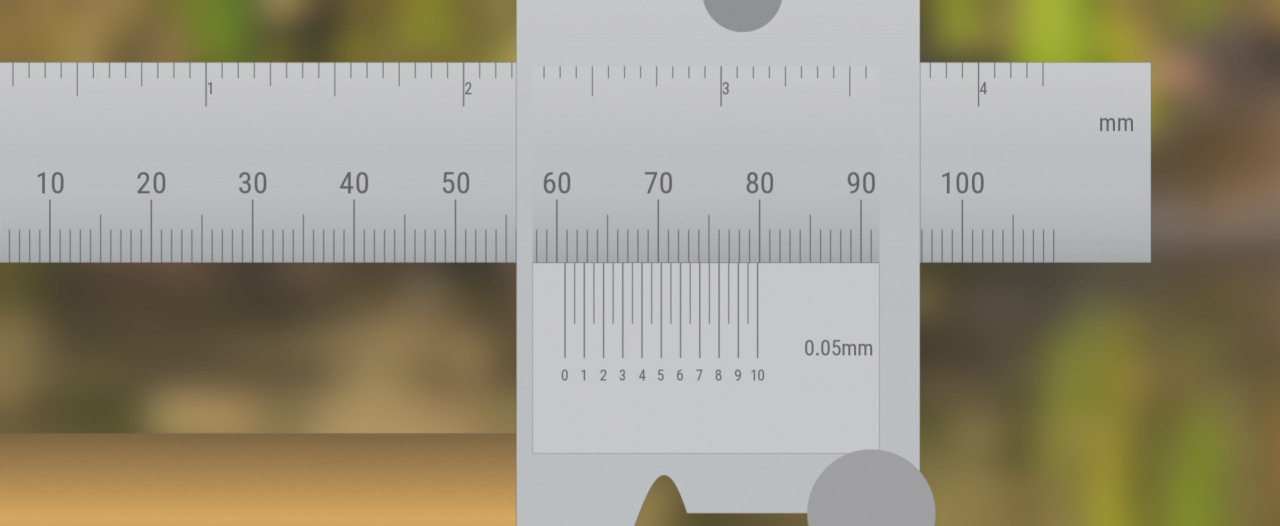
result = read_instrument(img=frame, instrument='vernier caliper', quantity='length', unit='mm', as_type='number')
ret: 60.8 mm
